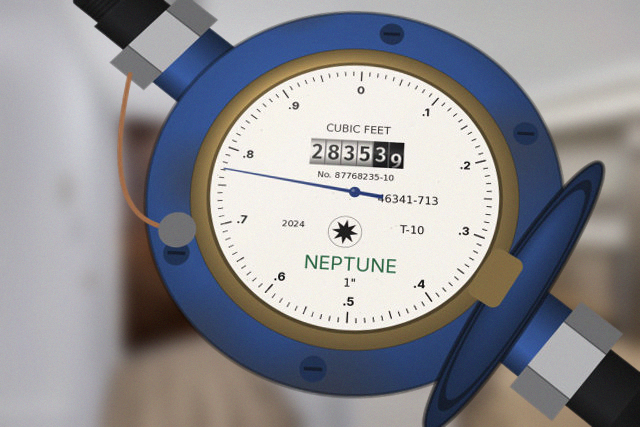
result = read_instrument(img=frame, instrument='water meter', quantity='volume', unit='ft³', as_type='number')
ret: 283538.77 ft³
